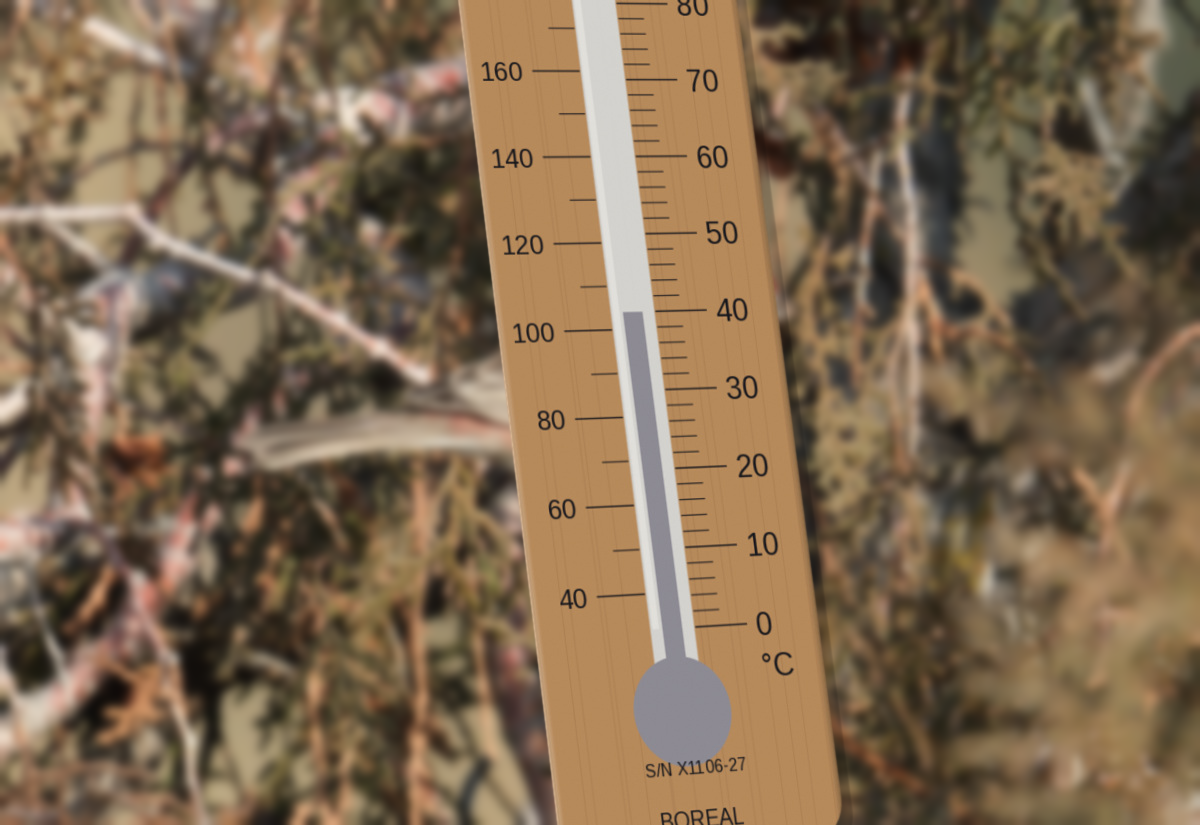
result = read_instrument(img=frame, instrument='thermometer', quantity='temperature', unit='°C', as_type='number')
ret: 40 °C
